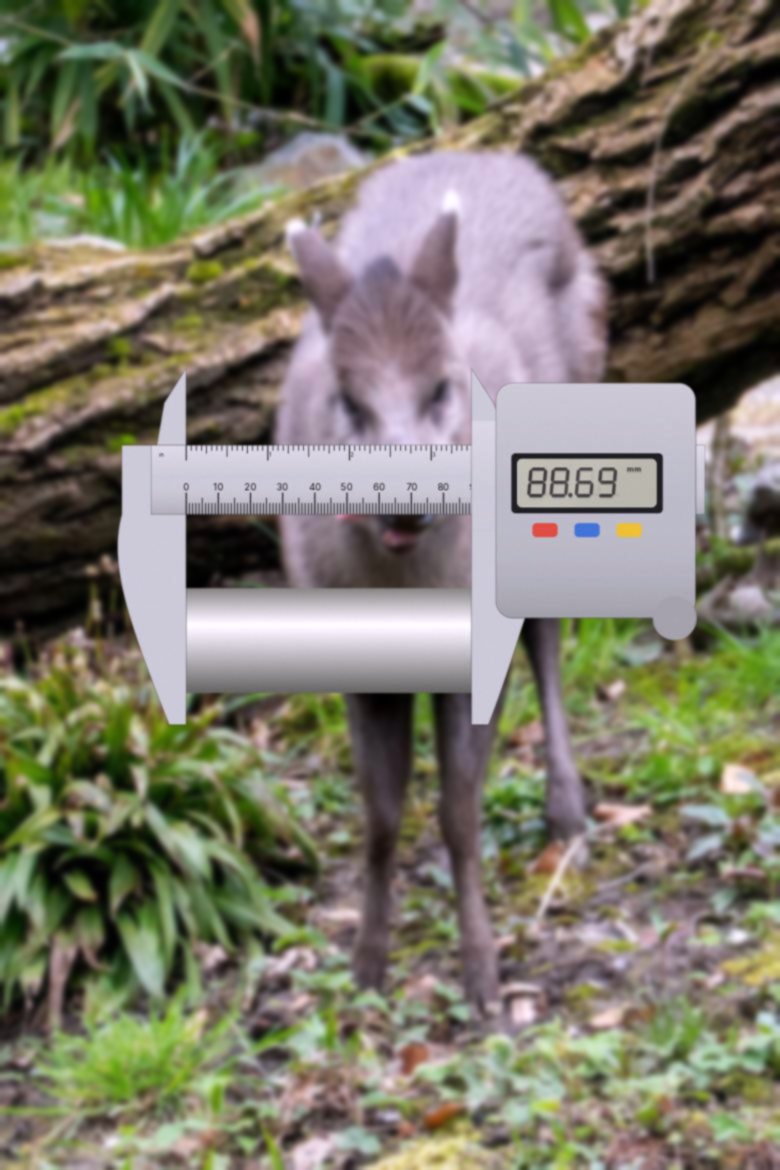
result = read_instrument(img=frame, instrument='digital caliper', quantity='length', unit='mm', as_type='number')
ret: 88.69 mm
